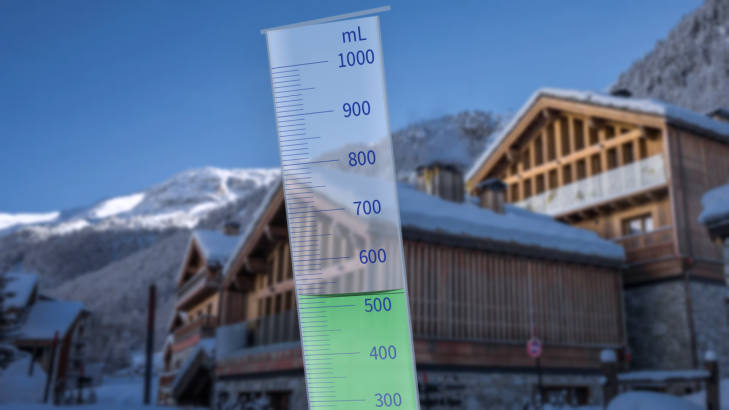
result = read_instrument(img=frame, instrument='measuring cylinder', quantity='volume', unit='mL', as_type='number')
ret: 520 mL
